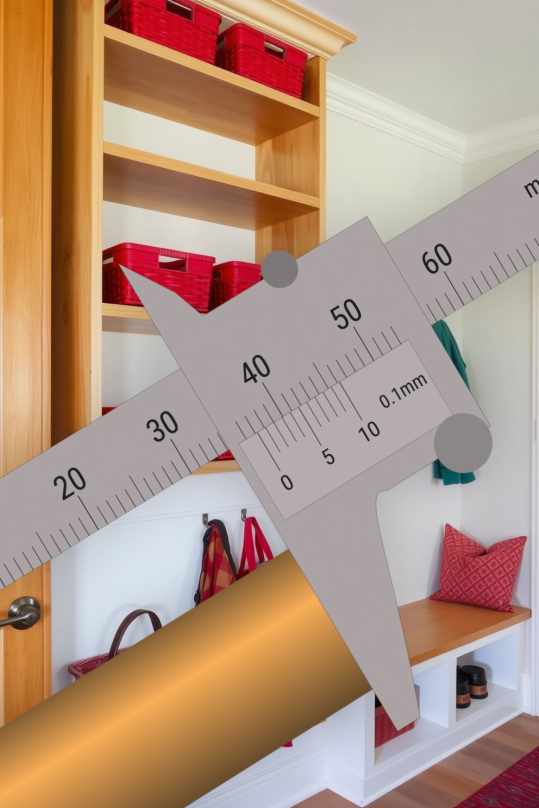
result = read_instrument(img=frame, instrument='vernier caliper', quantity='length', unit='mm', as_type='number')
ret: 37.2 mm
